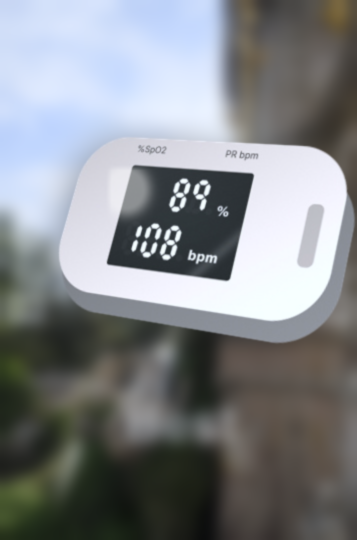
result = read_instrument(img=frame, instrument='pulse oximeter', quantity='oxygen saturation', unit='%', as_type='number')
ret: 89 %
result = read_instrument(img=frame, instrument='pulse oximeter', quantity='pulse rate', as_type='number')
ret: 108 bpm
